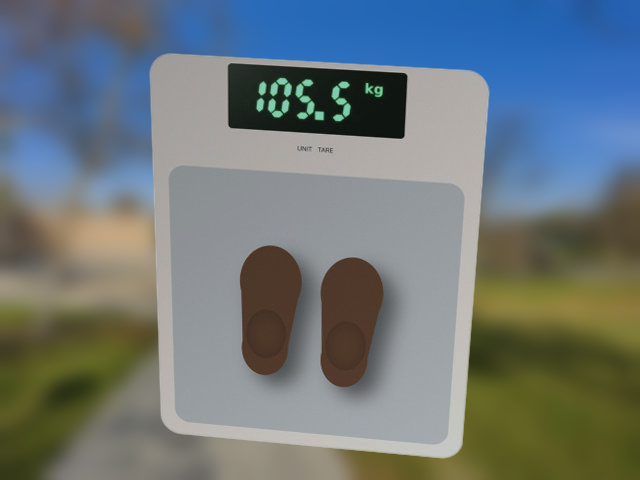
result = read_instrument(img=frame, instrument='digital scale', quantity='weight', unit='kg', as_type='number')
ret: 105.5 kg
